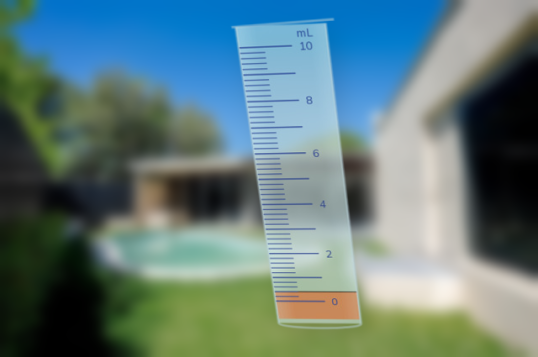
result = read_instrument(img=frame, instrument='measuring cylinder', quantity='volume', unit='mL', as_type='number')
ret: 0.4 mL
